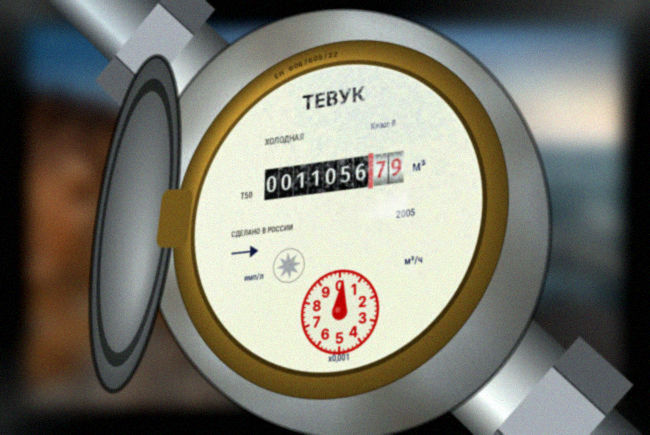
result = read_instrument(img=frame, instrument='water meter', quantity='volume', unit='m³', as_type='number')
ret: 11056.790 m³
